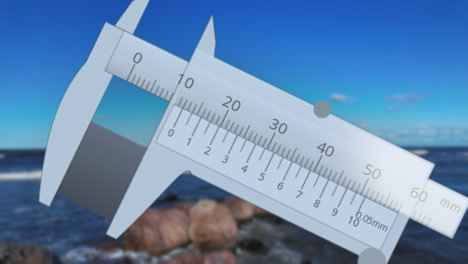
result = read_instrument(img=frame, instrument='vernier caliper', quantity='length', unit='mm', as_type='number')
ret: 12.0 mm
